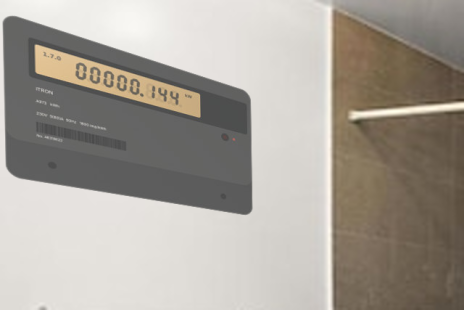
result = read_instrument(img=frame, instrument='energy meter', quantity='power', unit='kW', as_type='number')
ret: 0.144 kW
